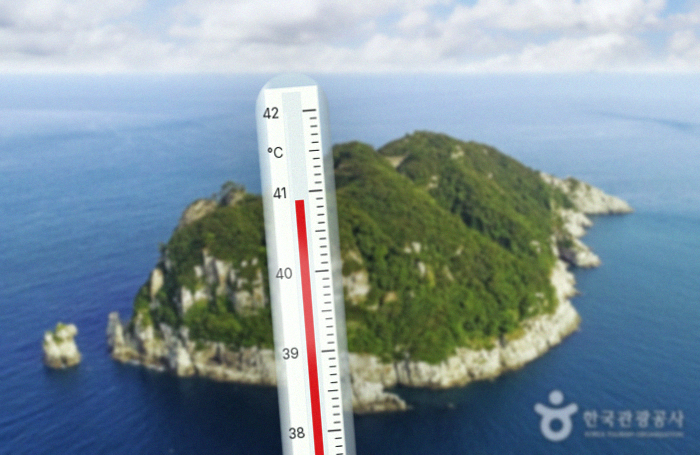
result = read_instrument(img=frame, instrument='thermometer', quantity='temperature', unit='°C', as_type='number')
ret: 40.9 °C
